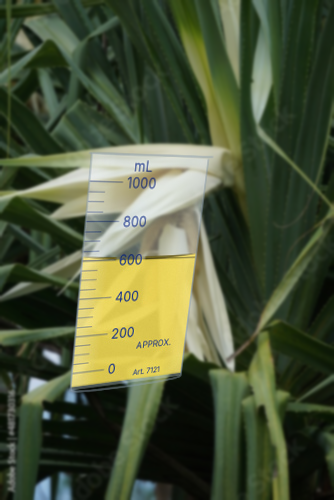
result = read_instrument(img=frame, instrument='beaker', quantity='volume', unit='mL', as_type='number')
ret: 600 mL
